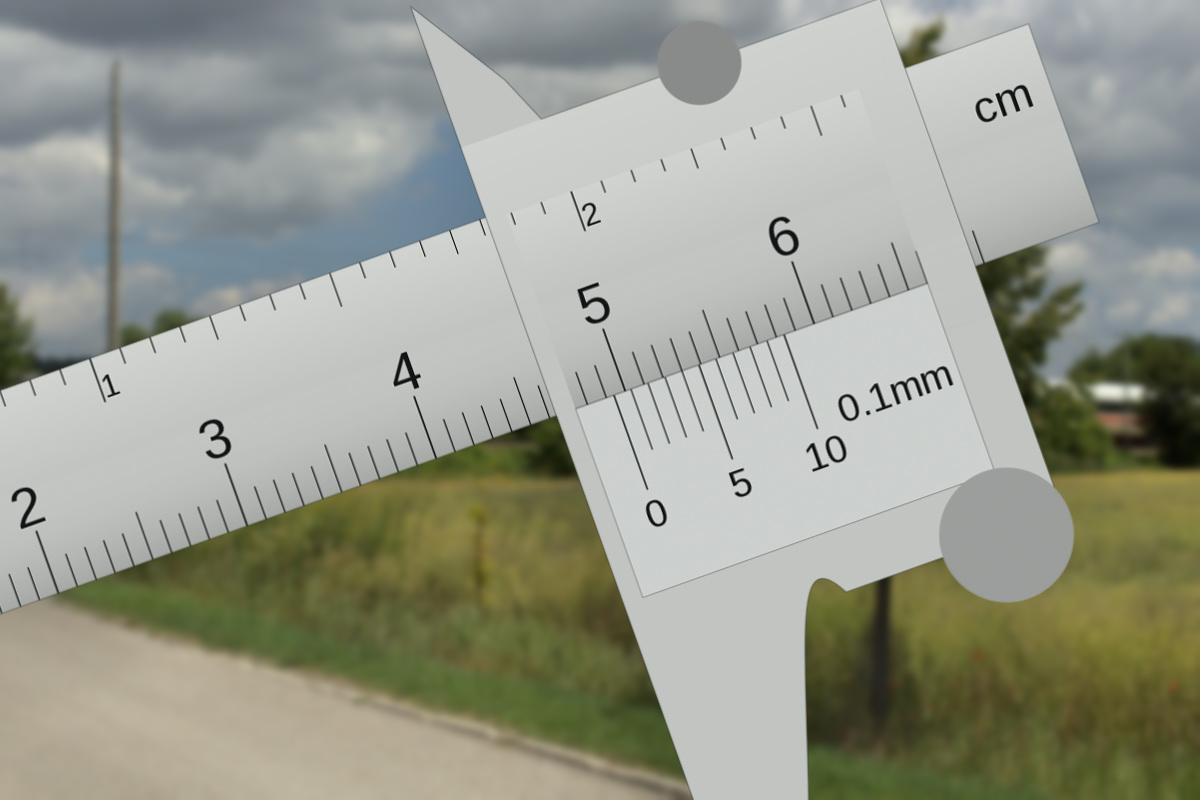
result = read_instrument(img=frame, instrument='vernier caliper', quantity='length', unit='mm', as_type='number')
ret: 49.4 mm
